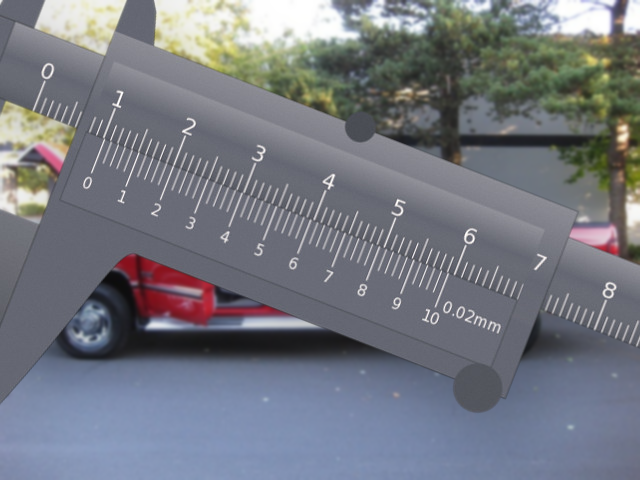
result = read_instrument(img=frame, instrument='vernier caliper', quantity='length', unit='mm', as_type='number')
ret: 10.2 mm
